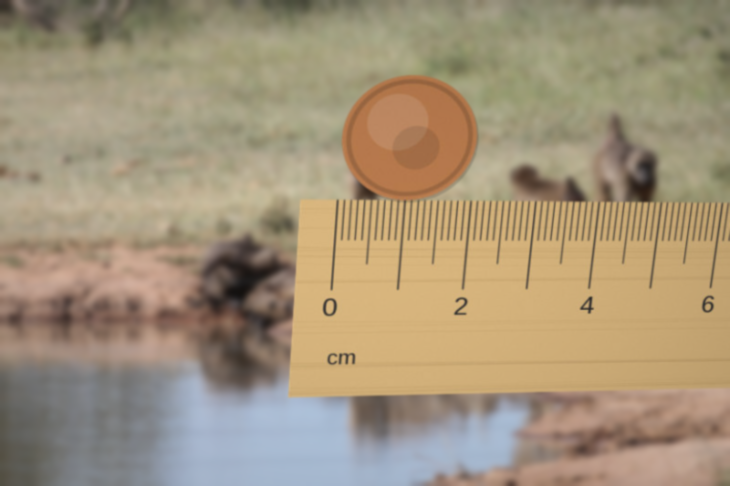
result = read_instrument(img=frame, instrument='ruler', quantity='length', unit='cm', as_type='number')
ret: 2 cm
